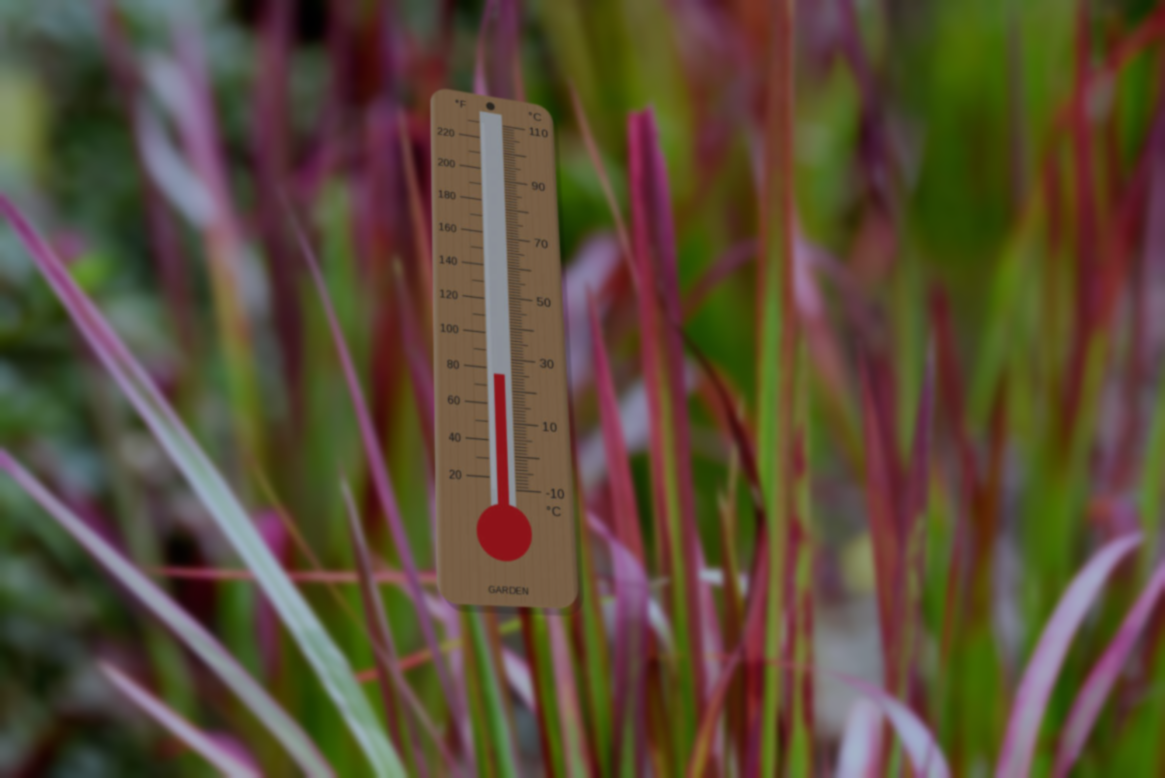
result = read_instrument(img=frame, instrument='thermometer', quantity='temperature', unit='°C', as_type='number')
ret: 25 °C
